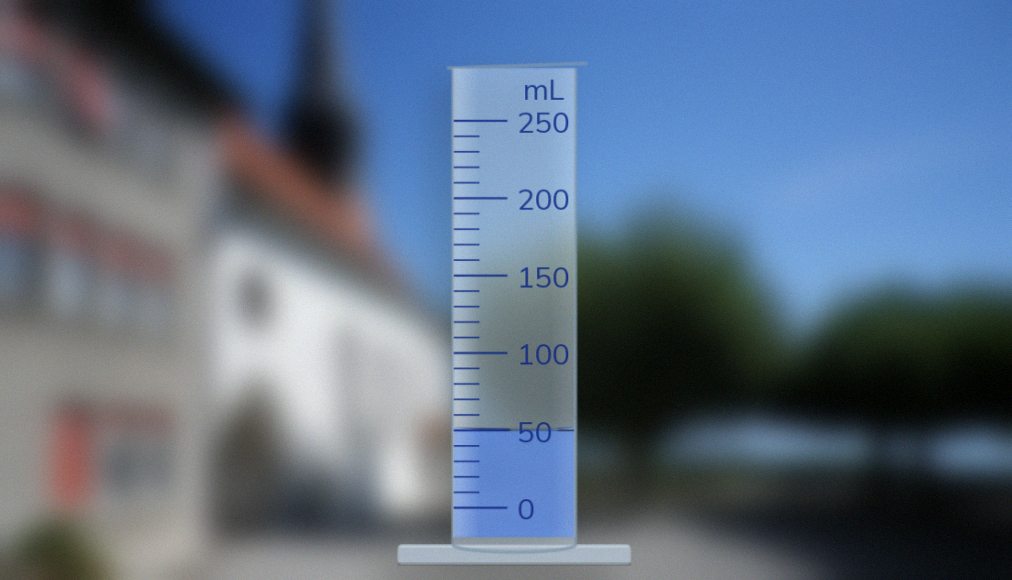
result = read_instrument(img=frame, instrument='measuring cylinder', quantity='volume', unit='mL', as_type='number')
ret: 50 mL
